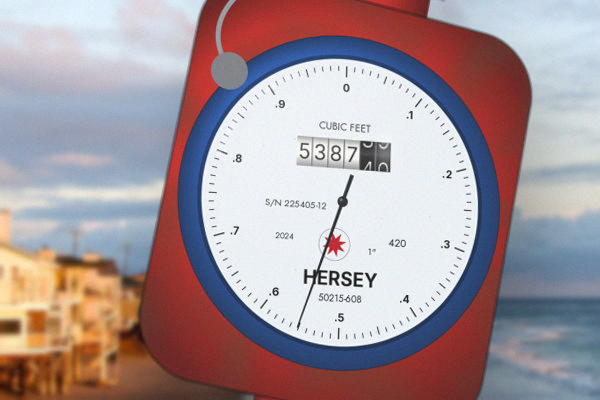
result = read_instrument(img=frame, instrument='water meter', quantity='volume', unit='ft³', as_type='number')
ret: 538739.55 ft³
